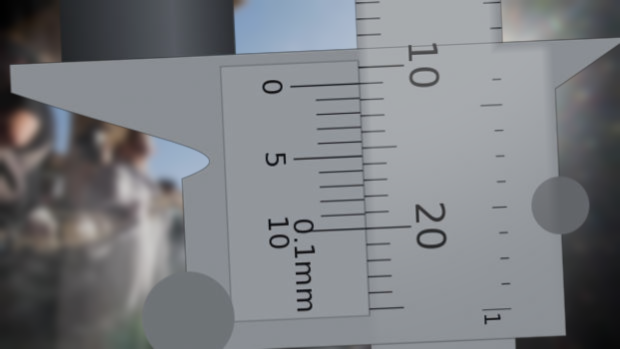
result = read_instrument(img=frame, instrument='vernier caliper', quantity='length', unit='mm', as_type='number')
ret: 11.0 mm
